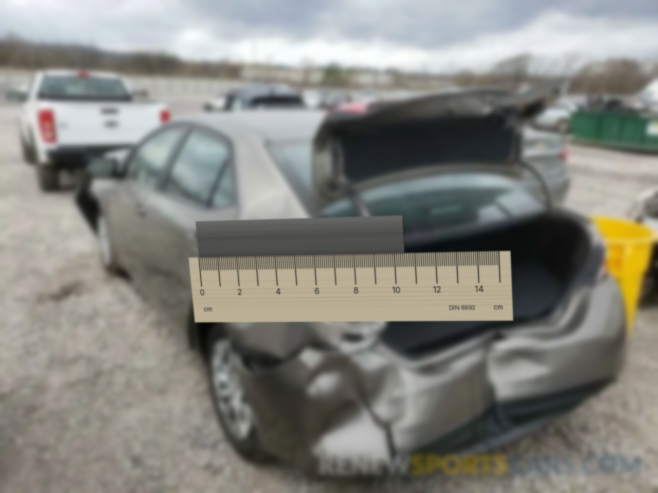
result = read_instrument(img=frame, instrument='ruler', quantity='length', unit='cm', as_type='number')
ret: 10.5 cm
